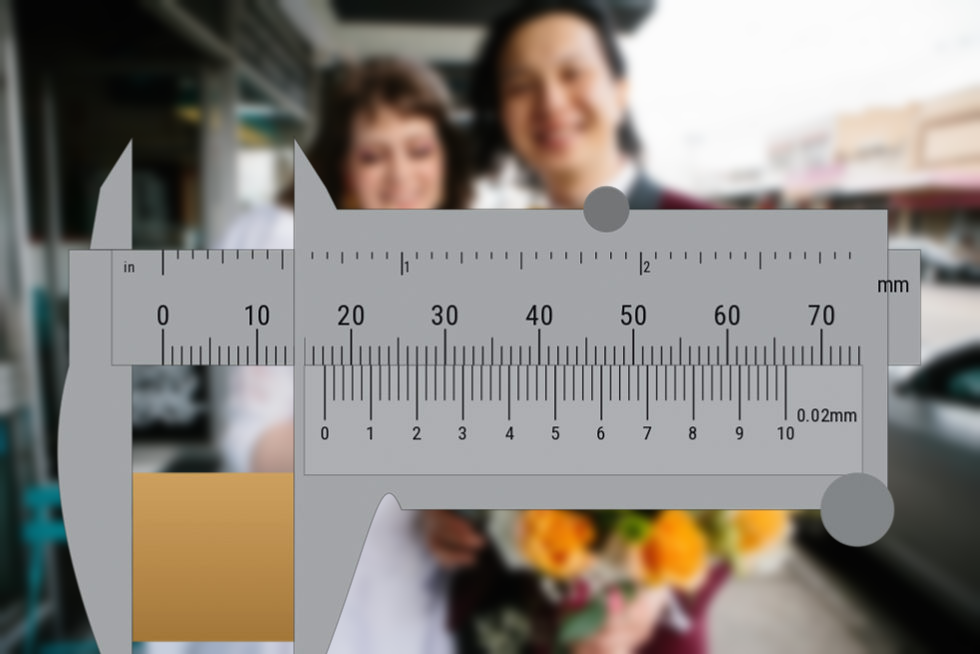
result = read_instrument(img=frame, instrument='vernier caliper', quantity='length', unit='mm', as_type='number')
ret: 17.2 mm
